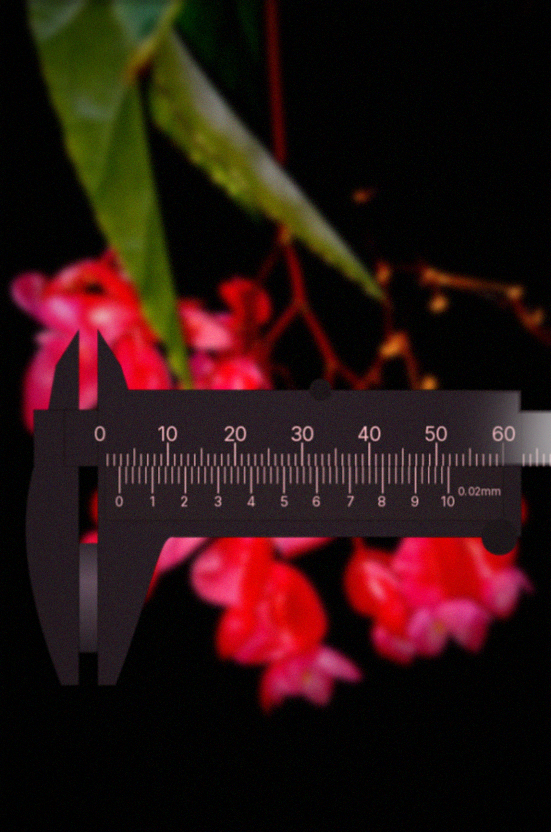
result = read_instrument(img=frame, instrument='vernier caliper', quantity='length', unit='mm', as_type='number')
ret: 2.8 mm
